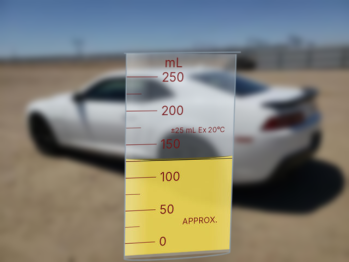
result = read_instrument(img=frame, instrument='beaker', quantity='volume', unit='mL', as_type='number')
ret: 125 mL
